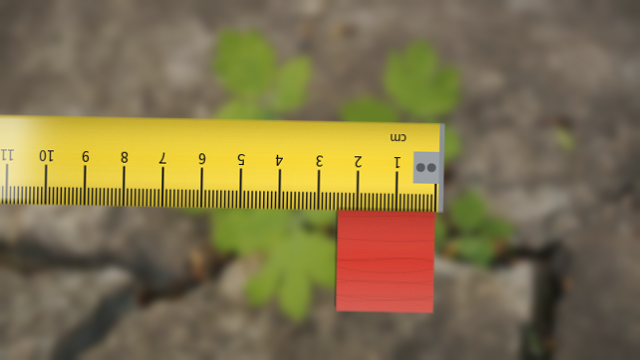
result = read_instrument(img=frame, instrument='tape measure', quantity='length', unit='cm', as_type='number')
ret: 2.5 cm
